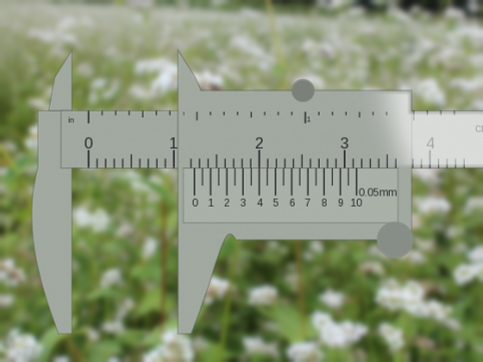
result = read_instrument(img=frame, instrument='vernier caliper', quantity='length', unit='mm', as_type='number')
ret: 12.4 mm
